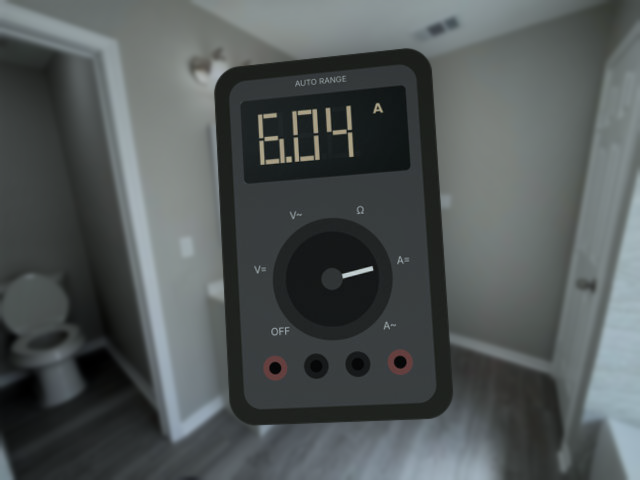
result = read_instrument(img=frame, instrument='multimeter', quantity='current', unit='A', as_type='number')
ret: 6.04 A
